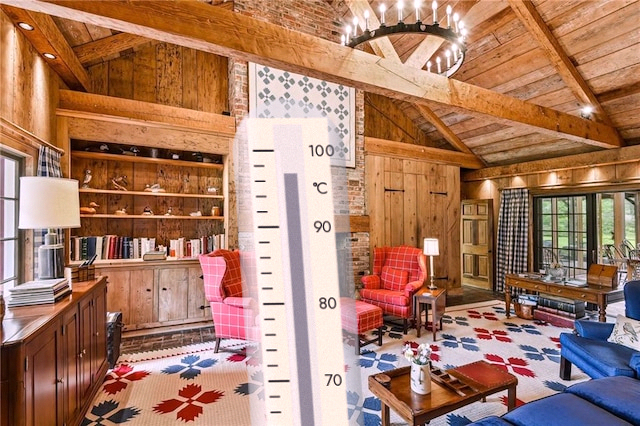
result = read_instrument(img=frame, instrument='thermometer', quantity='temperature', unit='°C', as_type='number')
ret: 97 °C
